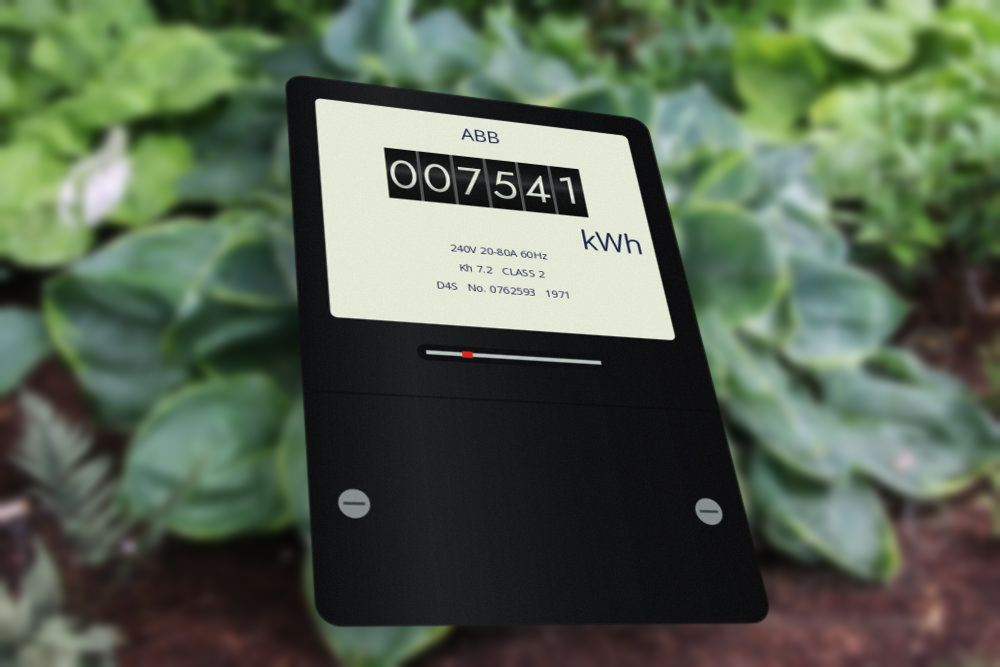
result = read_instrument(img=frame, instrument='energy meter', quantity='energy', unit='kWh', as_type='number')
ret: 7541 kWh
